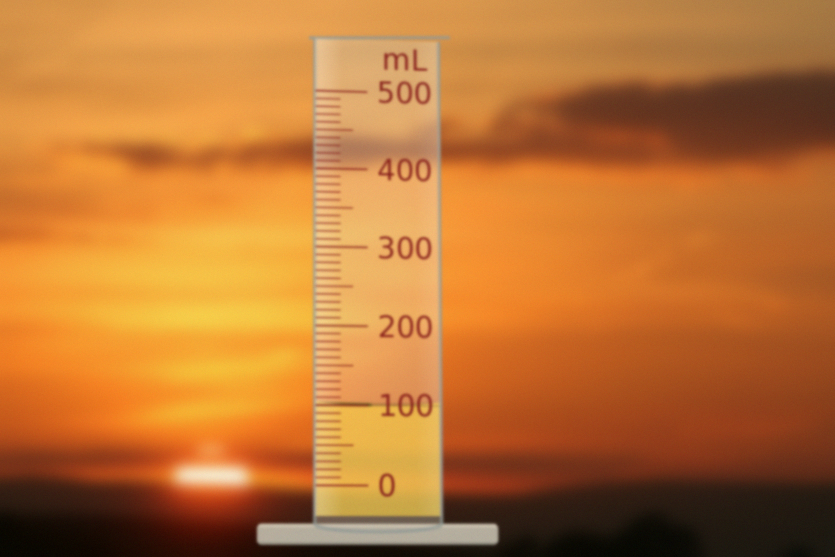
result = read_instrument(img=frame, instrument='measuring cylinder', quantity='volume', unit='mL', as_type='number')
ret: 100 mL
